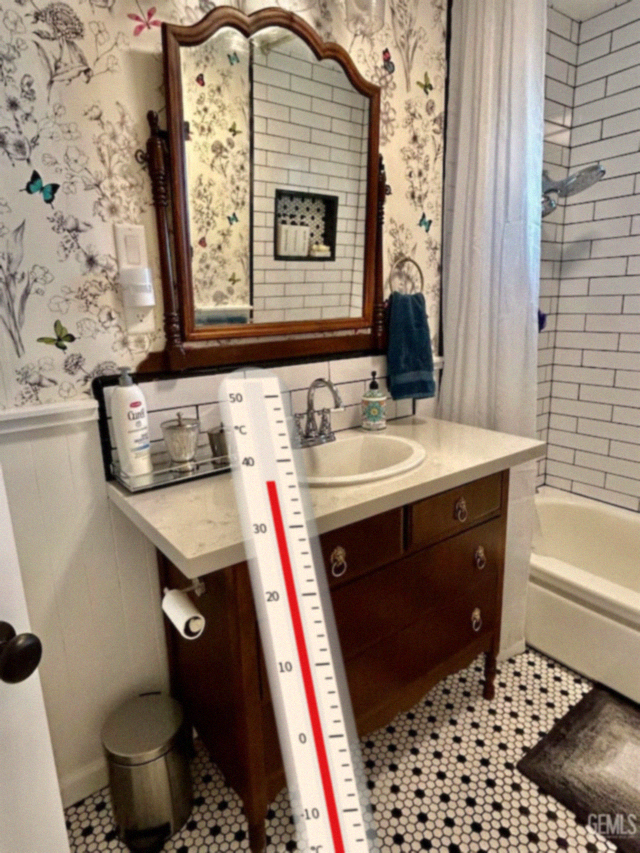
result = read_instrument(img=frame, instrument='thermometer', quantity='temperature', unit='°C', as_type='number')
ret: 37 °C
